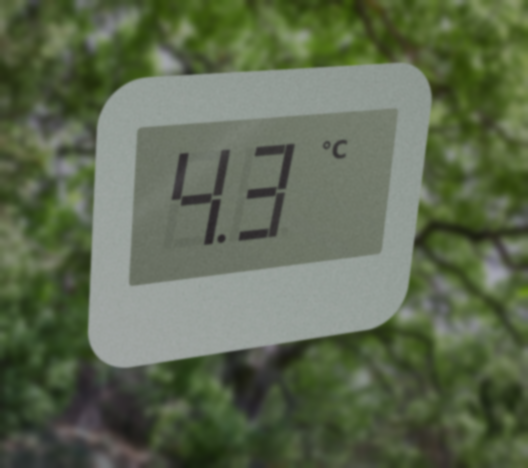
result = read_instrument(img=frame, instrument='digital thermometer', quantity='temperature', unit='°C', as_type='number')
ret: 4.3 °C
